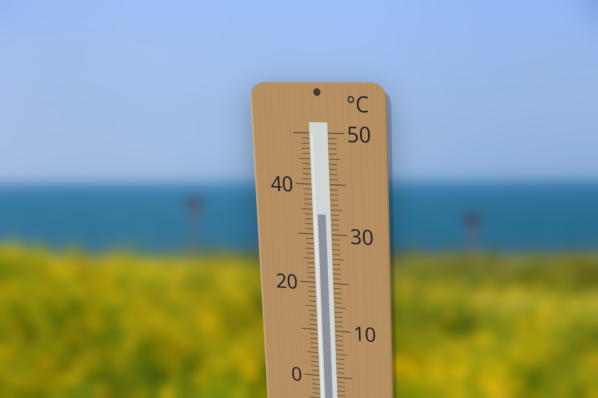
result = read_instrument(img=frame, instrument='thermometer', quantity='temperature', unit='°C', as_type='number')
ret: 34 °C
